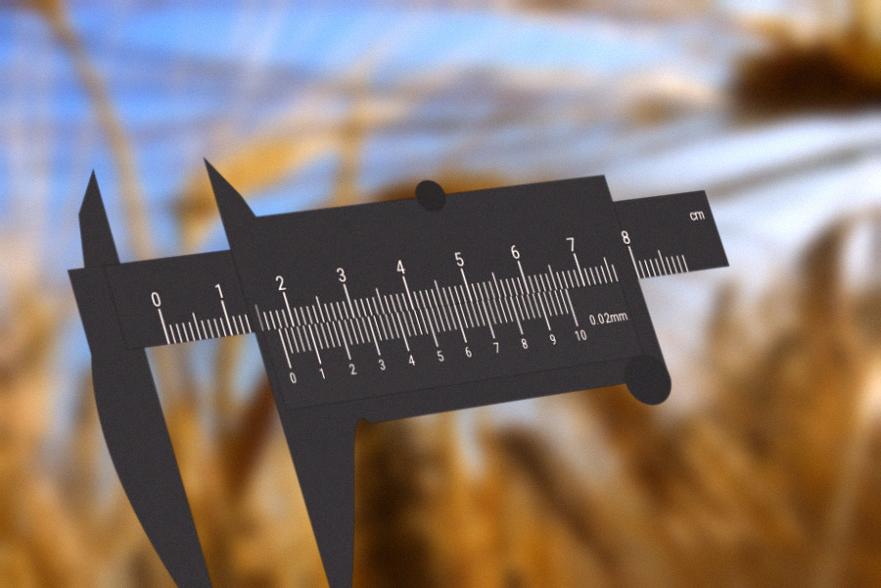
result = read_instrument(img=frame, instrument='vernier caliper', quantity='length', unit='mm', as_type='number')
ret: 17.6 mm
